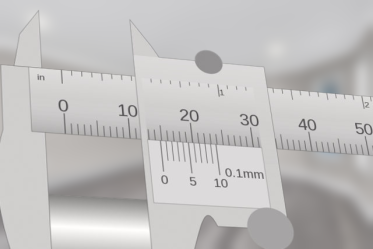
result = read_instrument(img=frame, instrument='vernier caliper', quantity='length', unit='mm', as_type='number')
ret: 14.8 mm
